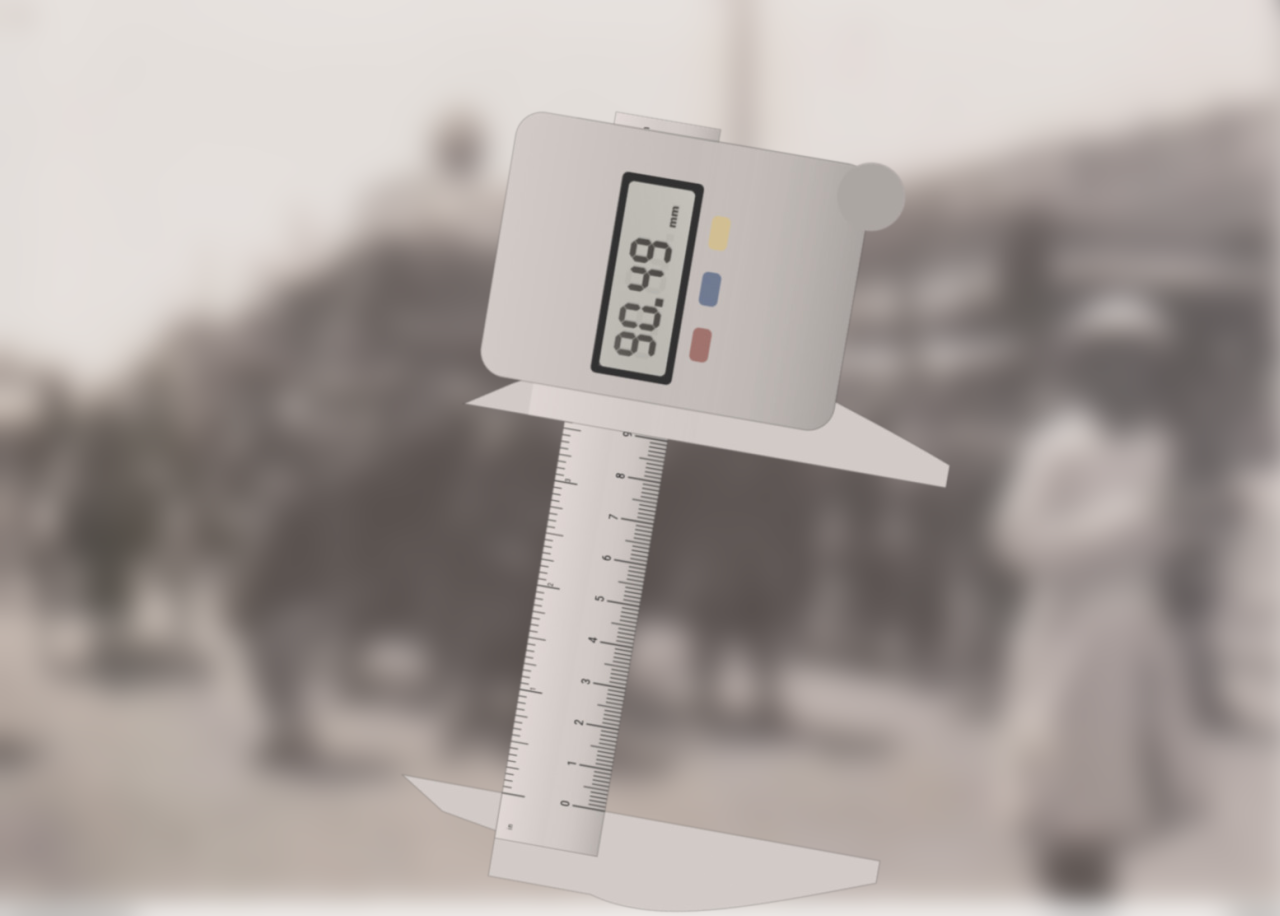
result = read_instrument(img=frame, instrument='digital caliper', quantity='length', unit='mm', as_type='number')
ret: 90.49 mm
